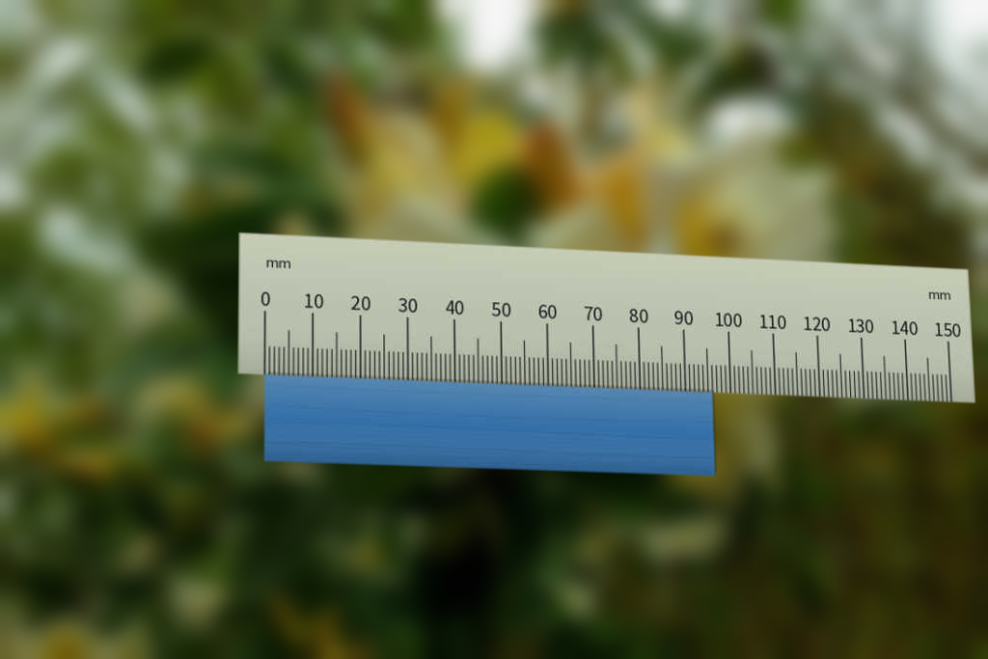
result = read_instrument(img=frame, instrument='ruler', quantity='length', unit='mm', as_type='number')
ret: 96 mm
